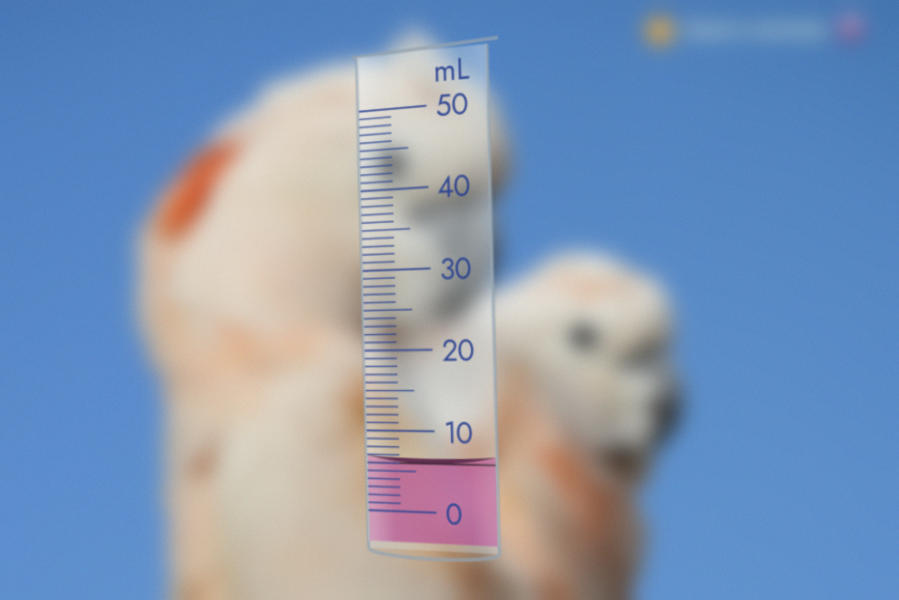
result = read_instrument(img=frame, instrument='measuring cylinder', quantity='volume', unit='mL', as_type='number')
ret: 6 mL
